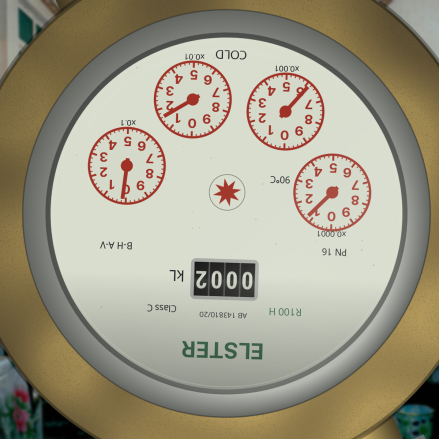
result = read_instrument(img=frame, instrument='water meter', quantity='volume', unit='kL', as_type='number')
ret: 2.0161 kL
